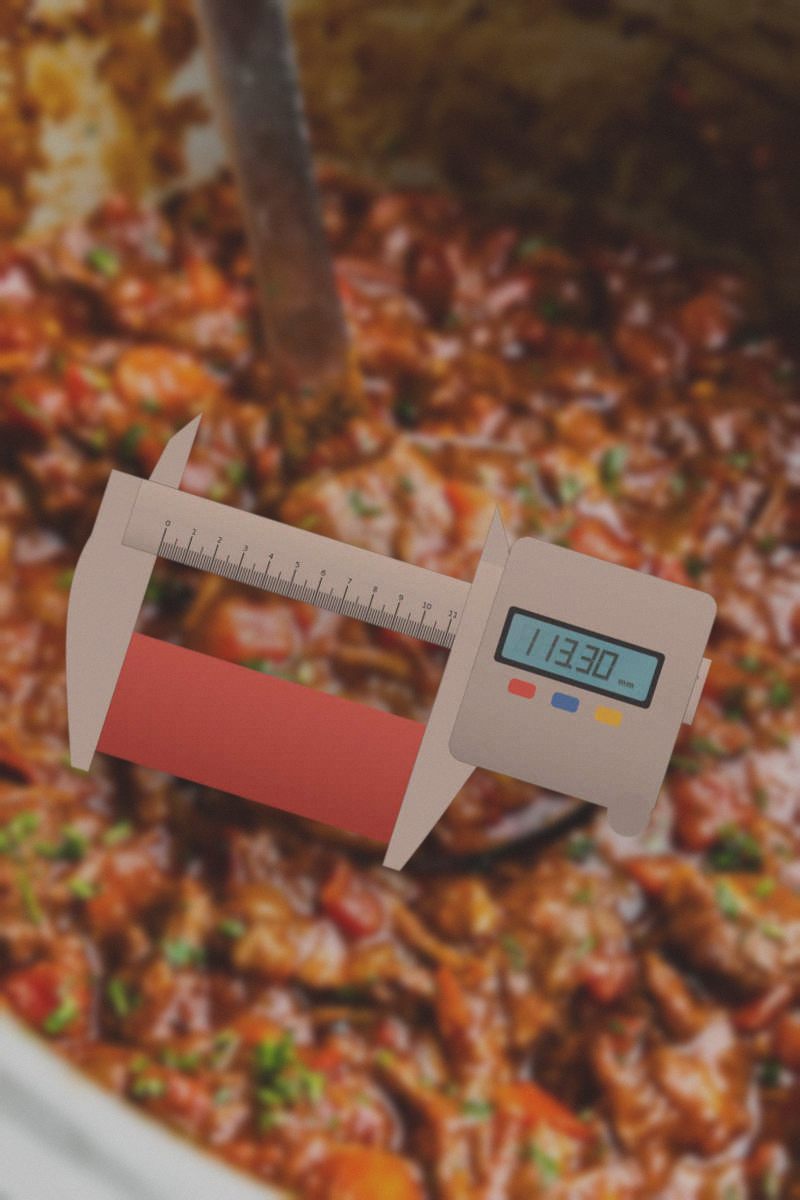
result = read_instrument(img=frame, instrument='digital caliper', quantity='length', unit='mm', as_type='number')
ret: 113.30 mm
